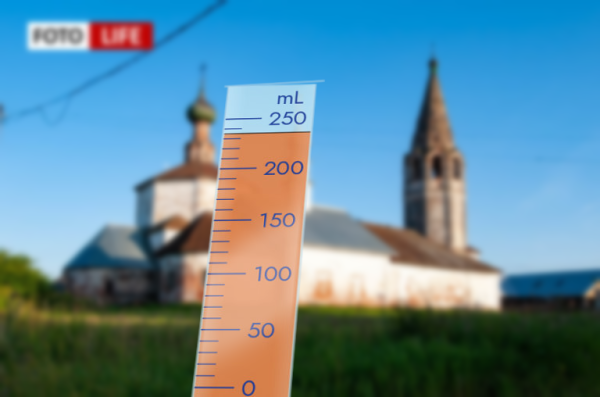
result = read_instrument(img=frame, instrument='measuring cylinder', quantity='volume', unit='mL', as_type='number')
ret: 235 mL
